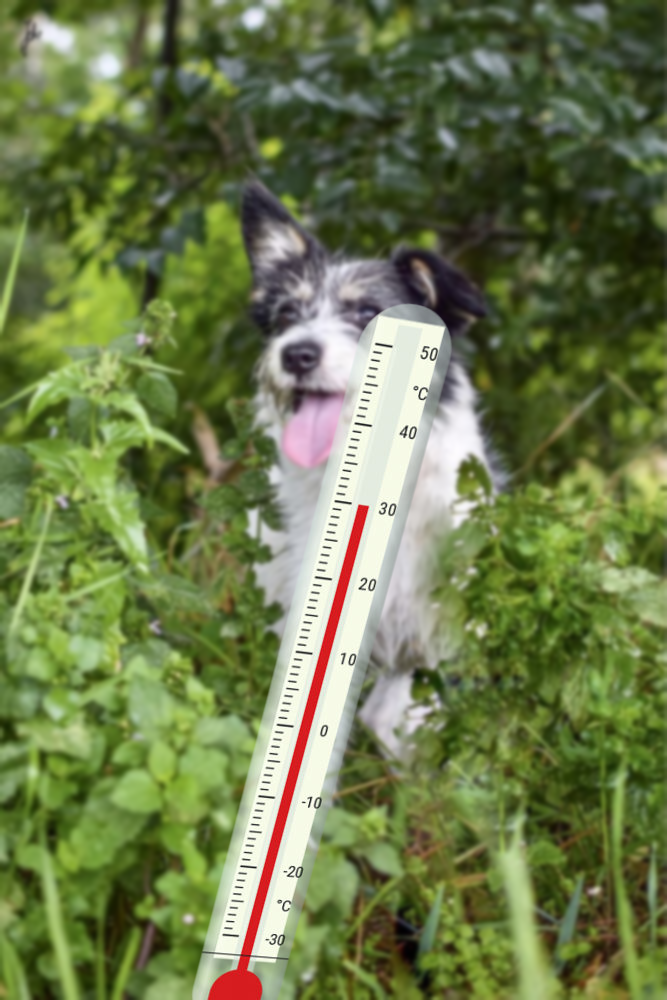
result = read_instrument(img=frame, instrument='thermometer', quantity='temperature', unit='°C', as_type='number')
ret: 30 °C
